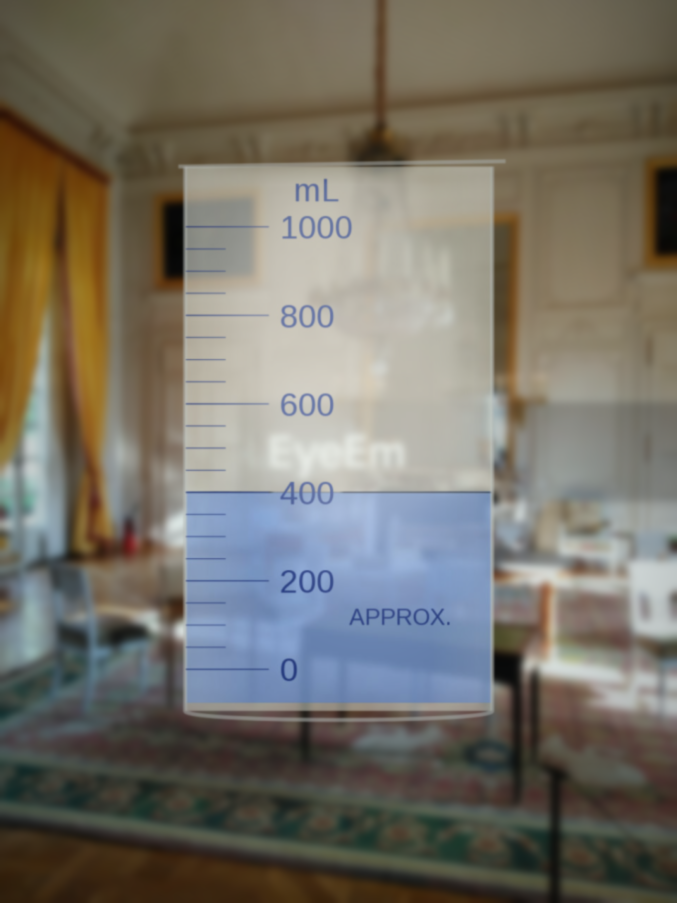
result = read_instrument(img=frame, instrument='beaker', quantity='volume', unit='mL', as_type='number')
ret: 400 mL
